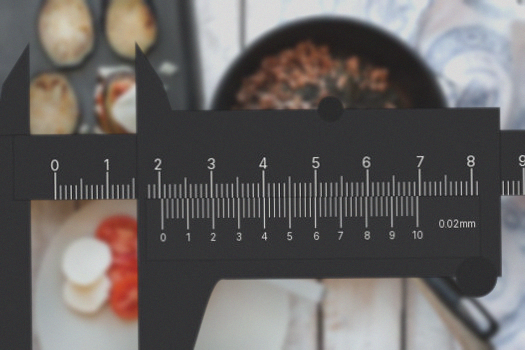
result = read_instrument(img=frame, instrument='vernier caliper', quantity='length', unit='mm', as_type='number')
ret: 20.5 mm
